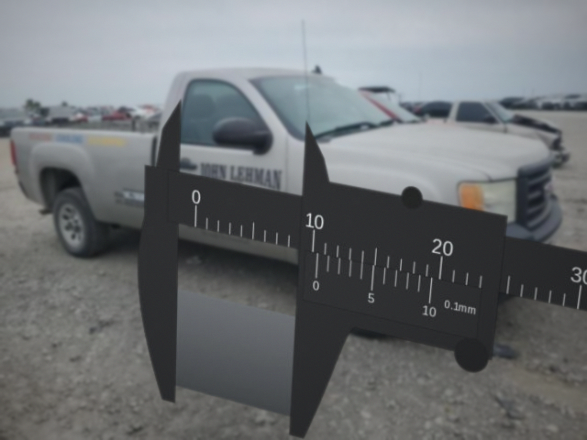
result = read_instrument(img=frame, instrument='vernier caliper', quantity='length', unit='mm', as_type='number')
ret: 10.4 mm
